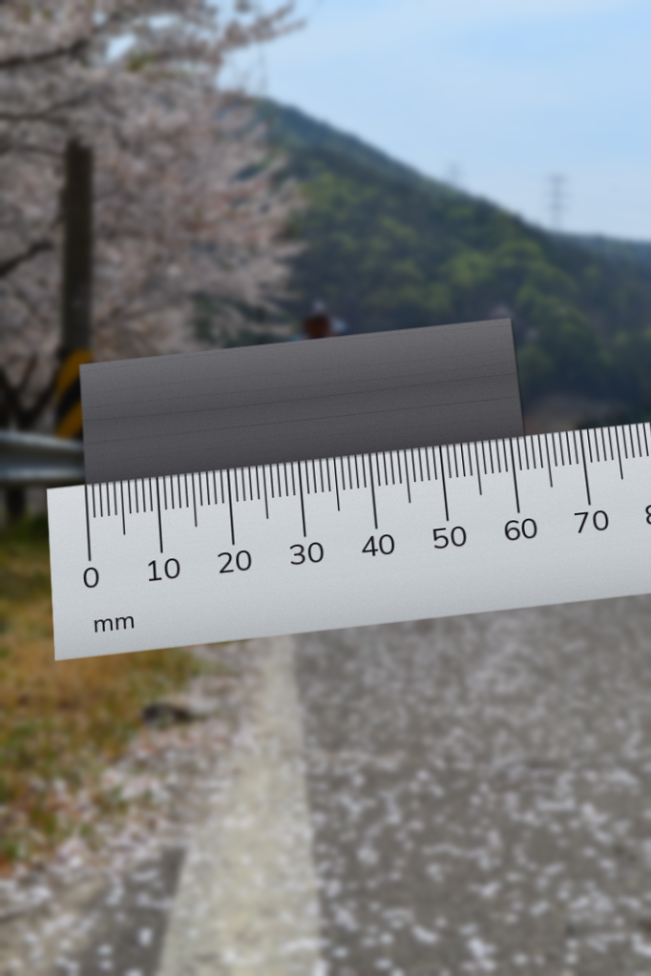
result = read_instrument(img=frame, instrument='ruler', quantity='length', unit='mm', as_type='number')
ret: 62 mm
